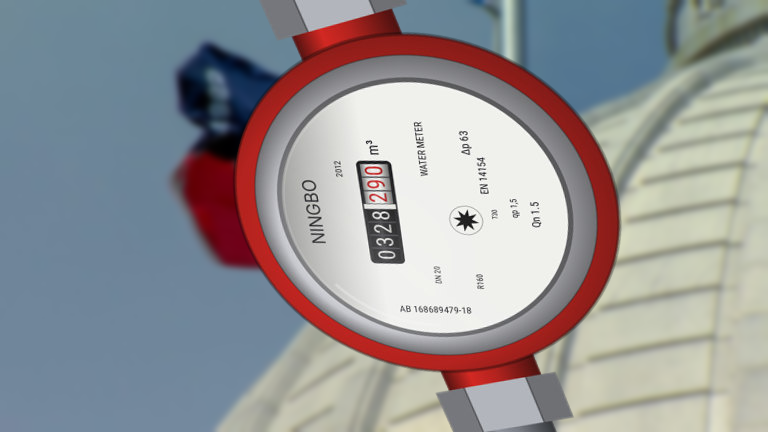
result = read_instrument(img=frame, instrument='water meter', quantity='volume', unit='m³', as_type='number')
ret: 328.290 m³
